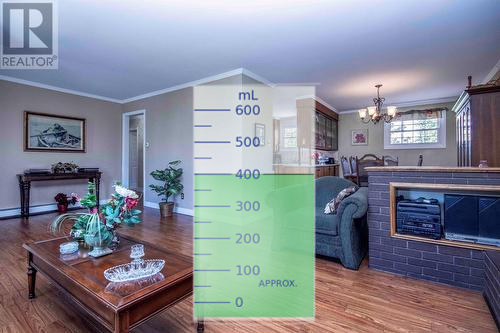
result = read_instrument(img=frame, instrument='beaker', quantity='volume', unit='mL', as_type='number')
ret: 400 mL
